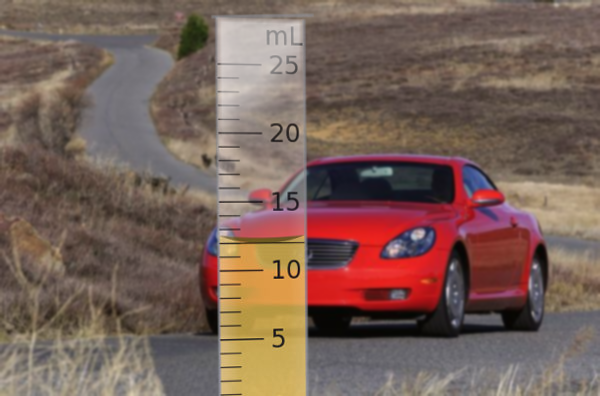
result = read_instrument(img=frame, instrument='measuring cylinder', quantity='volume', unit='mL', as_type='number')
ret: 12 mL
